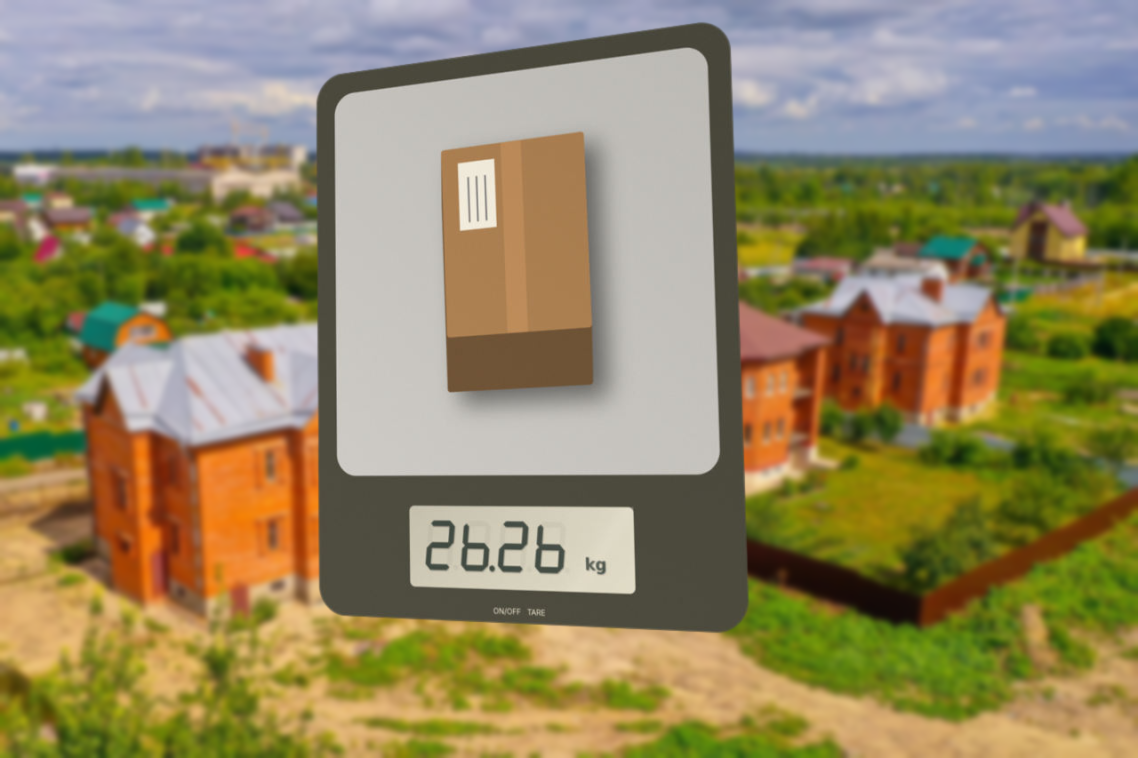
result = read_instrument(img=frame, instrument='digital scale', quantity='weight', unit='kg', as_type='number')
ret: 26.26 kg
